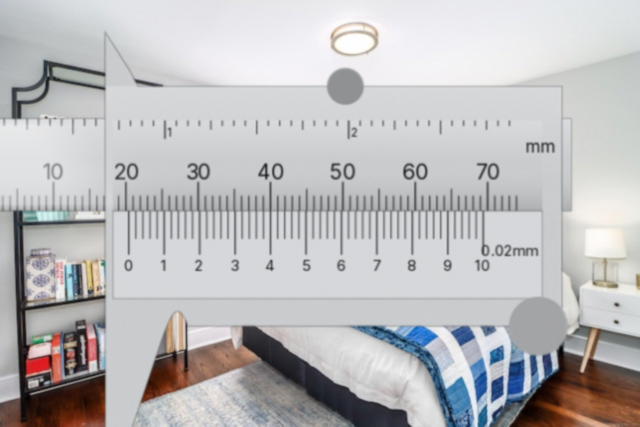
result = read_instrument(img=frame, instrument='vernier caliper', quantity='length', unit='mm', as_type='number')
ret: 20.4 mm
